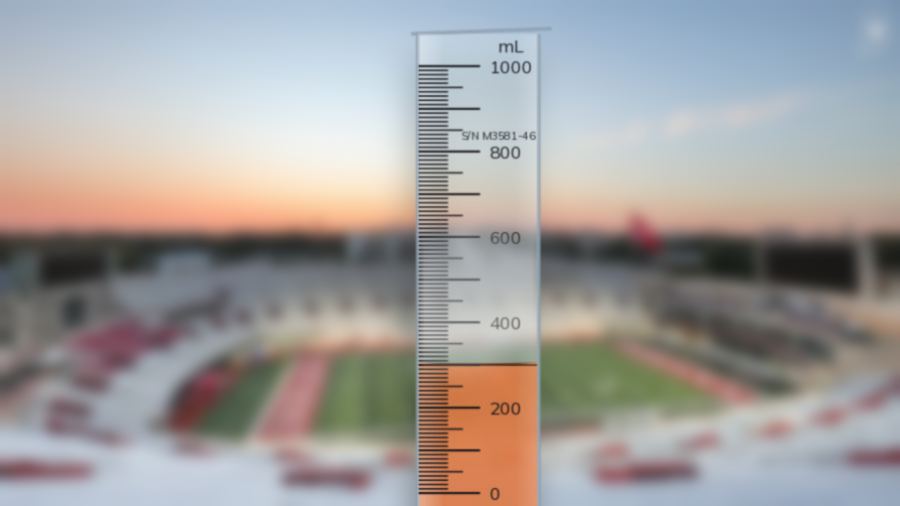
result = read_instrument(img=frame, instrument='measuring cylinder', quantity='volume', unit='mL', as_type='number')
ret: 300 mL
